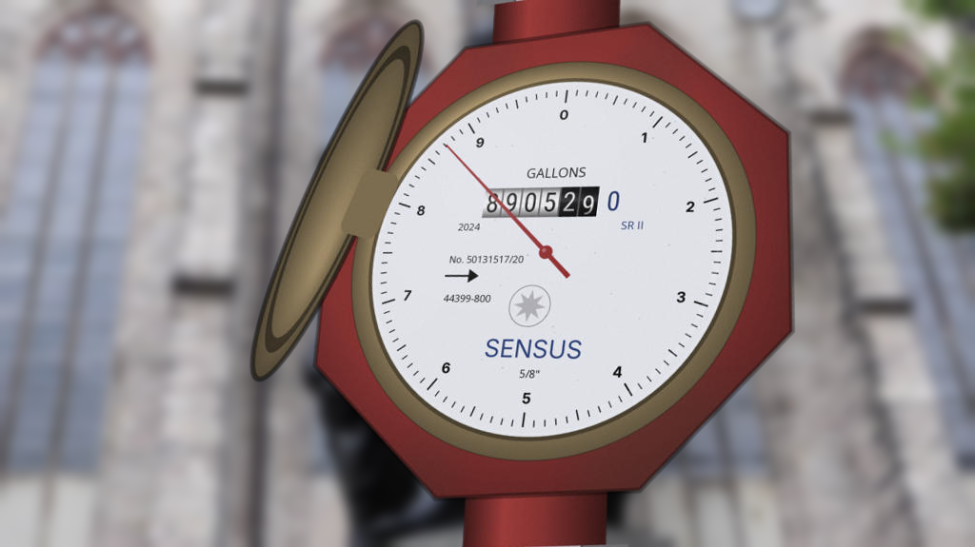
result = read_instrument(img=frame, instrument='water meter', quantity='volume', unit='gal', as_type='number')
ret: 8905288.7 gal
